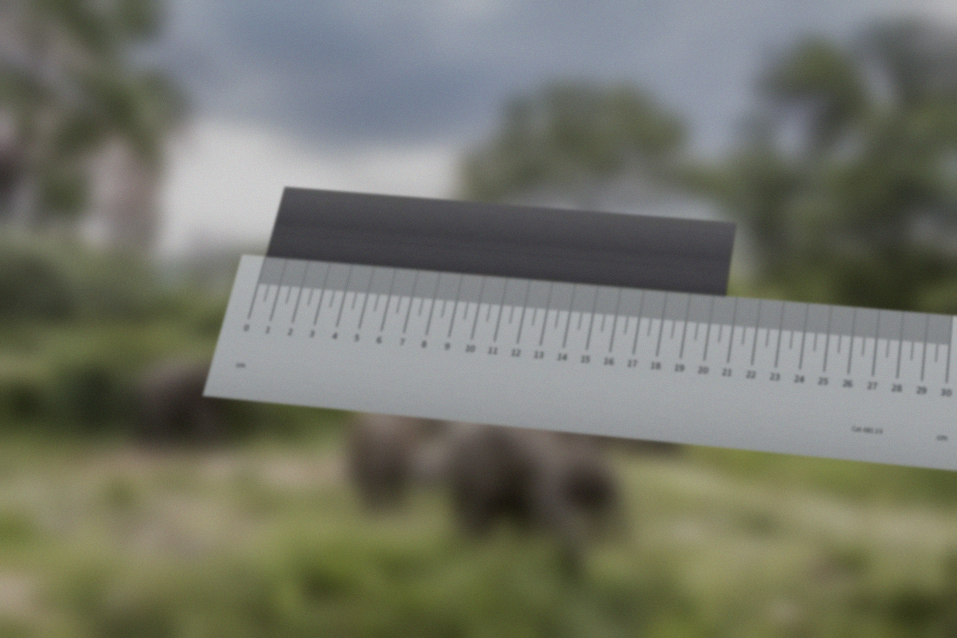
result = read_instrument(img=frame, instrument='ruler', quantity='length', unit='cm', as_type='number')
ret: 20.5 cm
